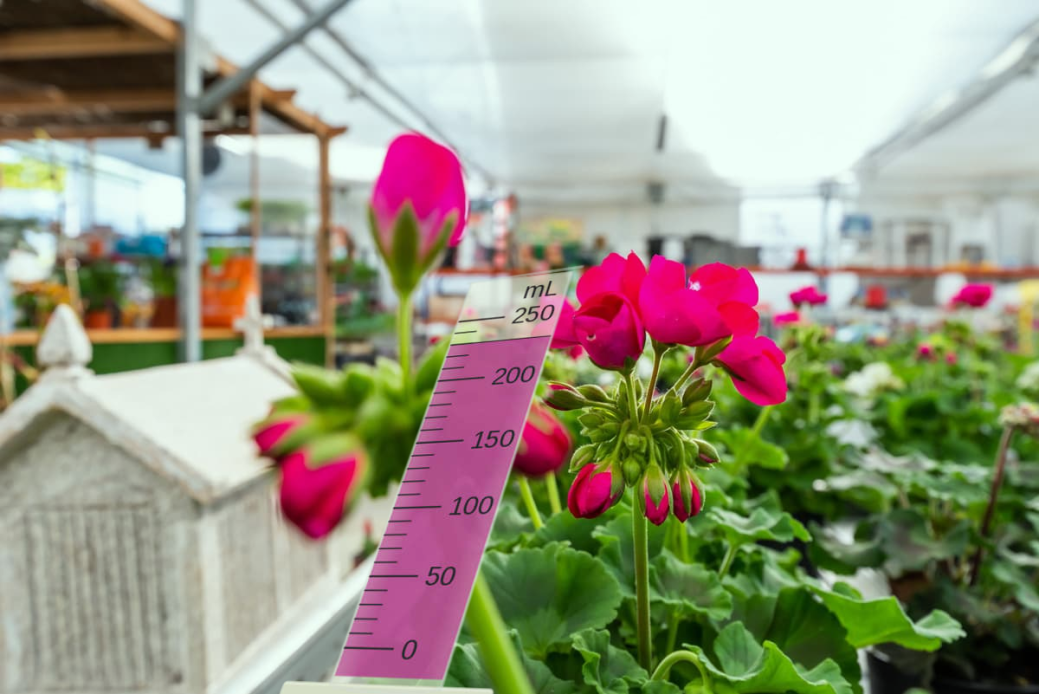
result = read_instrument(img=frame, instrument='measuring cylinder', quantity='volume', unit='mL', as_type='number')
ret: 230 mL
